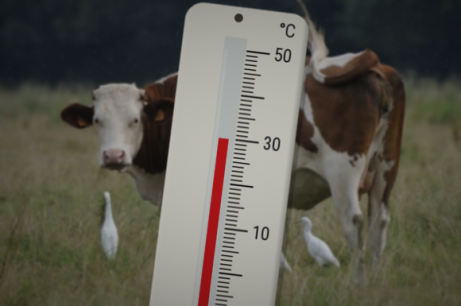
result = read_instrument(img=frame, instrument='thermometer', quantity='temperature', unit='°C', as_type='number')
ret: 30 °C
